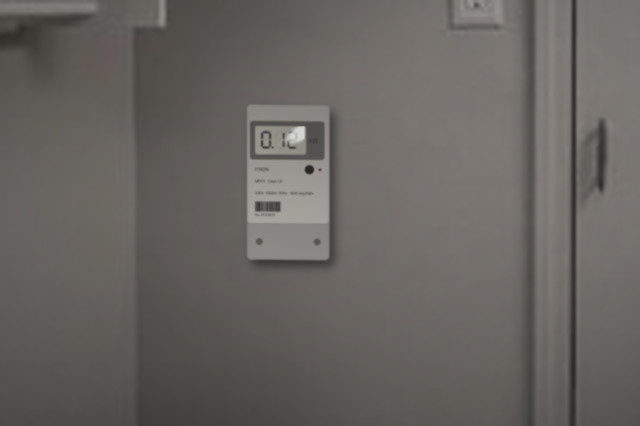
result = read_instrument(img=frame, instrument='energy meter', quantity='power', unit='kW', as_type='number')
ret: 0.12 kW
